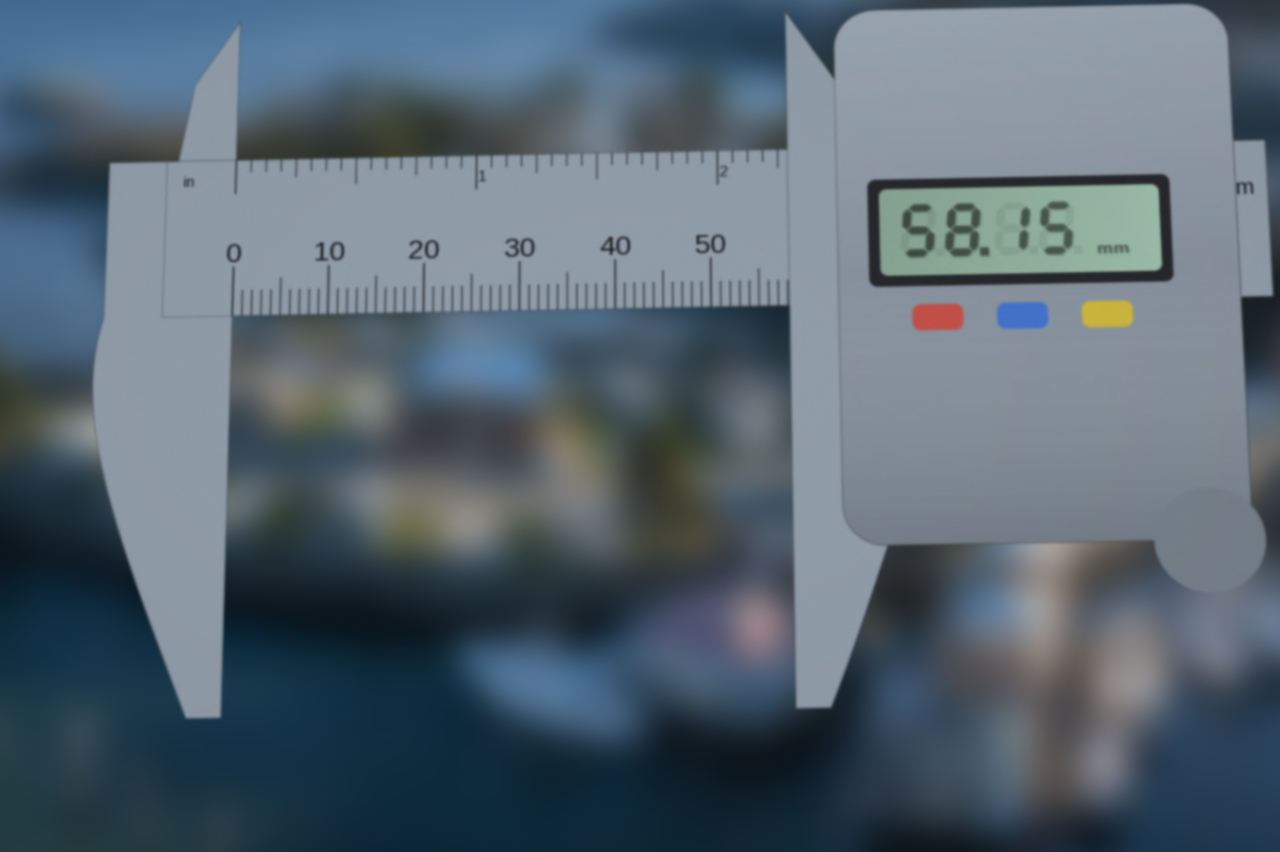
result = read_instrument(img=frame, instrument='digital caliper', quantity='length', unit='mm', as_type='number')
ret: 58.15 mm
